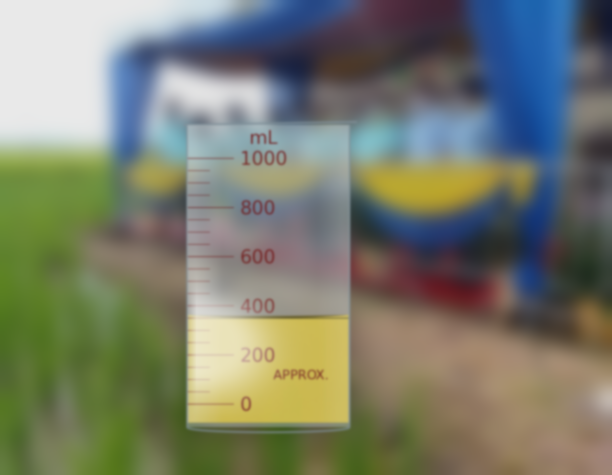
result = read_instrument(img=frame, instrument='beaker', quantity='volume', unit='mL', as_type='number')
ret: 350 mL
